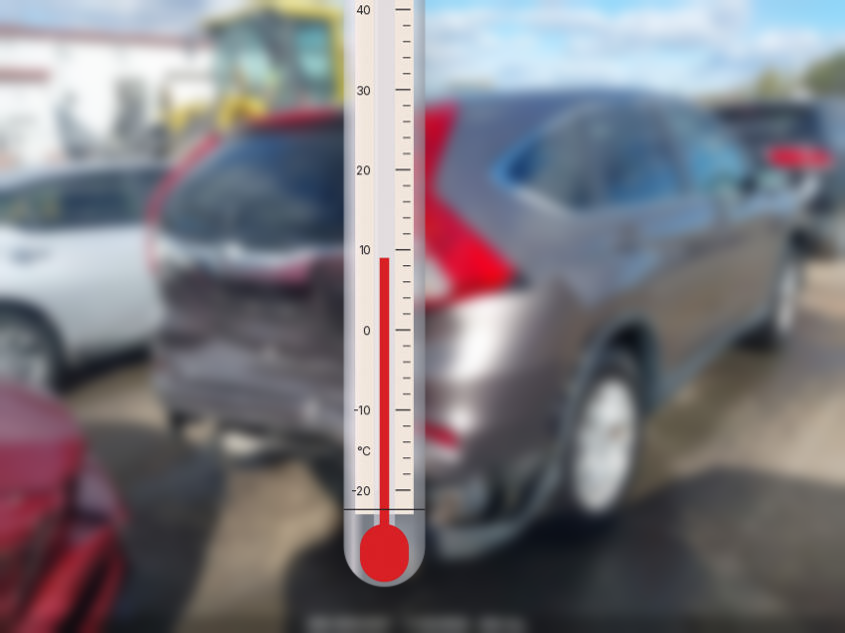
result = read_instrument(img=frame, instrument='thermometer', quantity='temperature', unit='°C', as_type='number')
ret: 9 °C
